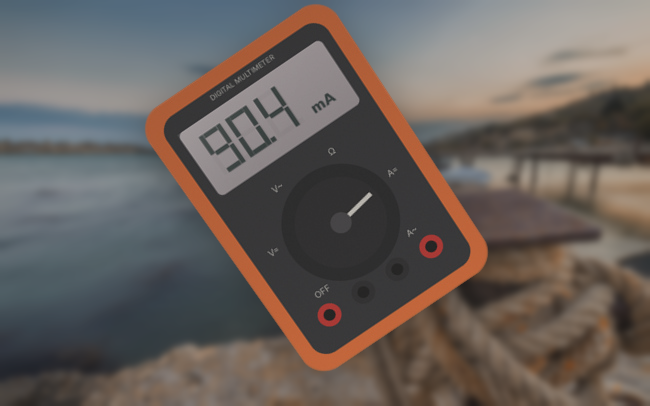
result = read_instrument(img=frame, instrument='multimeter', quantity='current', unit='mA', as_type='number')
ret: 90.4 mA
